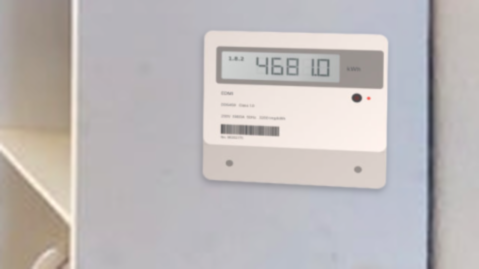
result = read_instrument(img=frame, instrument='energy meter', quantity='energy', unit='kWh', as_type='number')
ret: 4681.0 kWh
